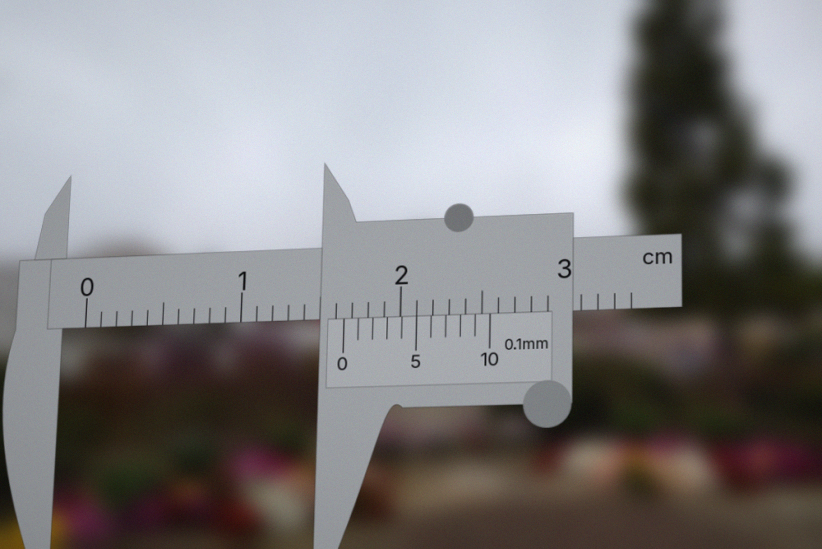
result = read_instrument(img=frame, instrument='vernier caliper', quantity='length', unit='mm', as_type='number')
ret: 16.5 mm
